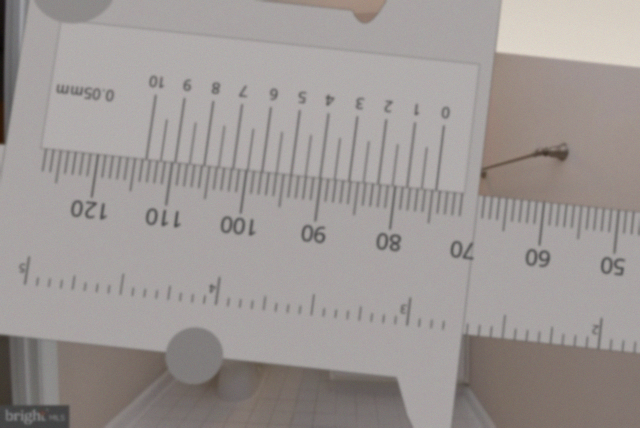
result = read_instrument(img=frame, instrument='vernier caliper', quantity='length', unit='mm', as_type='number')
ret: 74.5 mm
